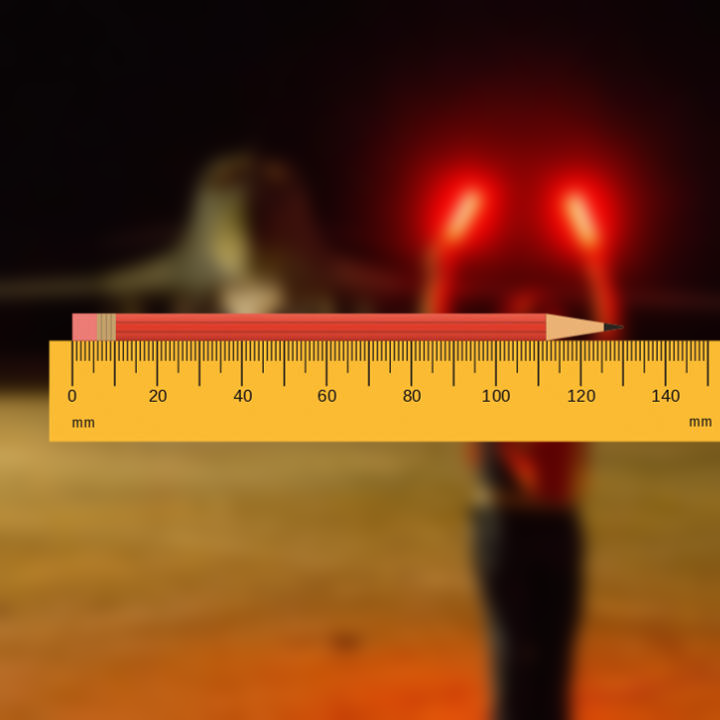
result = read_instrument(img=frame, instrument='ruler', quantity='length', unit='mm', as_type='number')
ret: 130 mm
